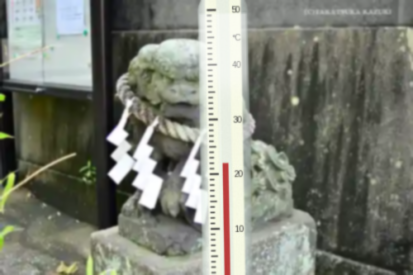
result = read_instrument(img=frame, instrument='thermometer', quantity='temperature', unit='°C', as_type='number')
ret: 22 °C
